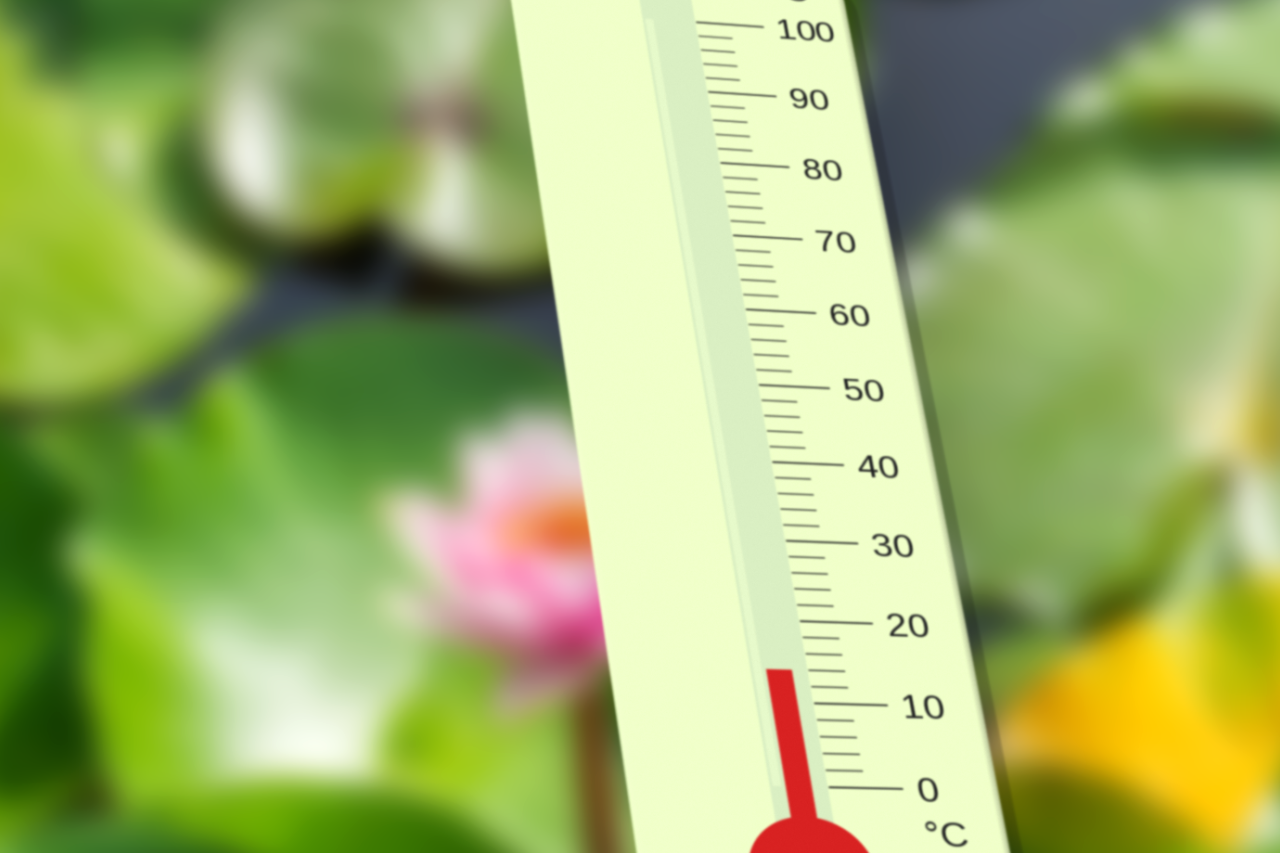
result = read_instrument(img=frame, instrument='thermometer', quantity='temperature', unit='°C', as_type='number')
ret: 14 °C
